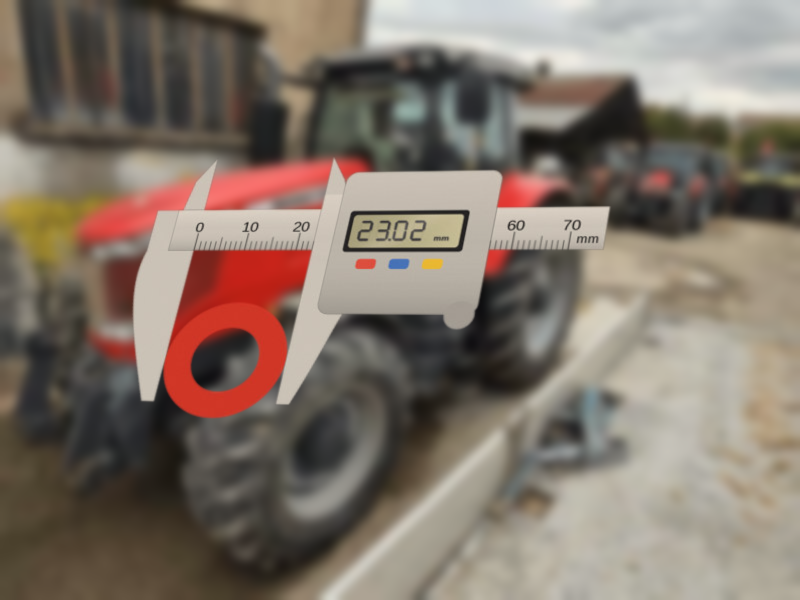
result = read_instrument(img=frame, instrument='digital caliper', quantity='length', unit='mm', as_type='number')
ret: 23.02 mm
